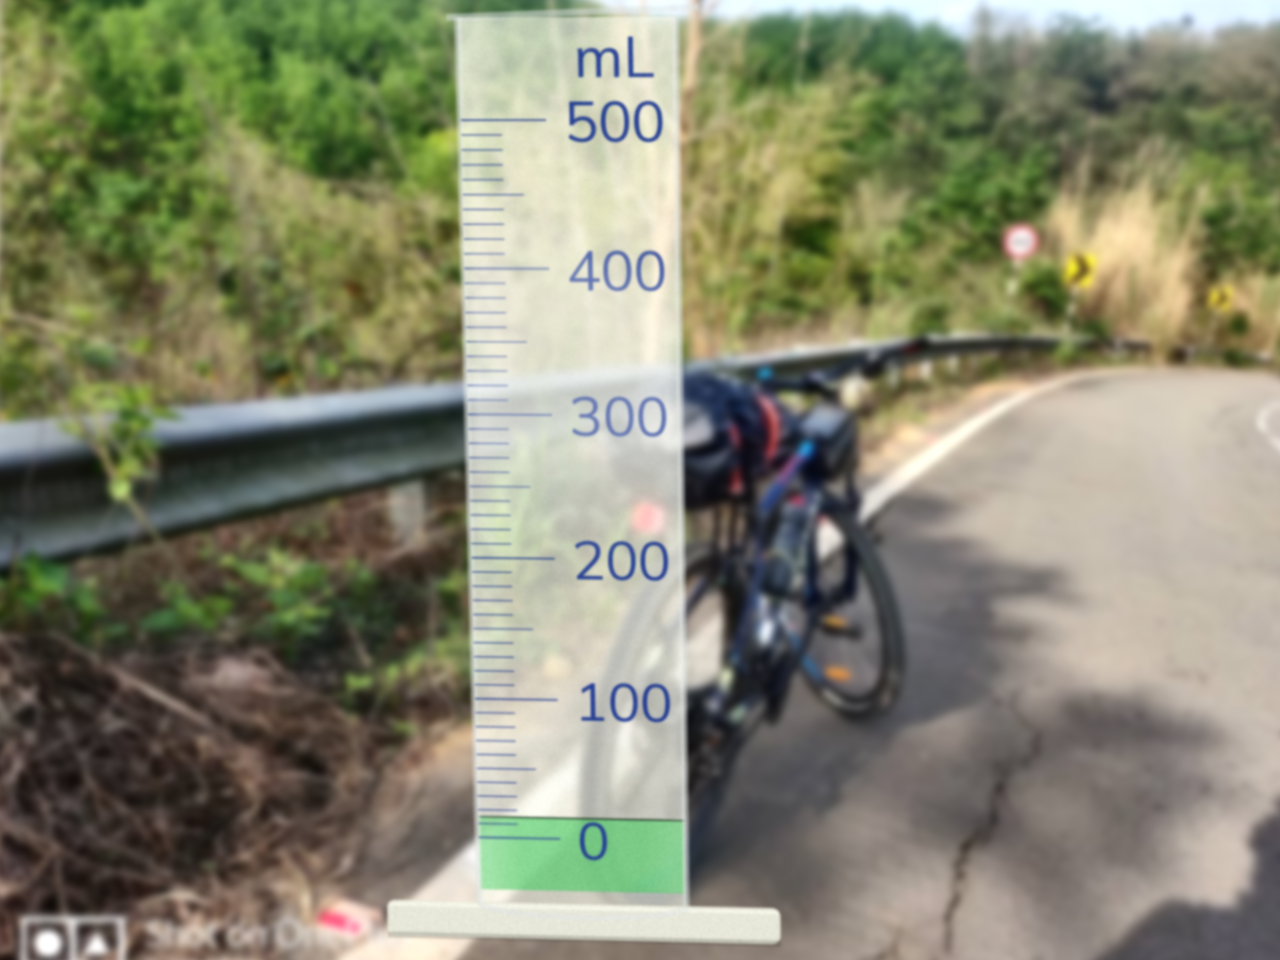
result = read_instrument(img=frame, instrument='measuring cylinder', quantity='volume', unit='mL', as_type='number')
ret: 15 mL
